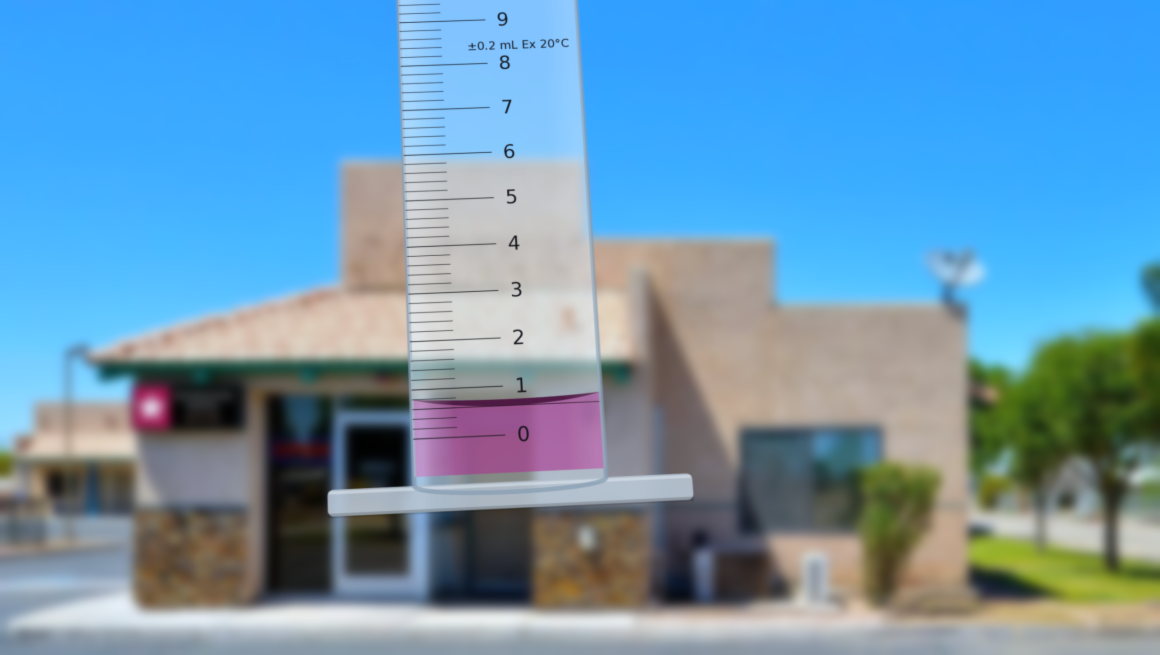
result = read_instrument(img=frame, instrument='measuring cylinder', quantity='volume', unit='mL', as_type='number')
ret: 0.6 mL
